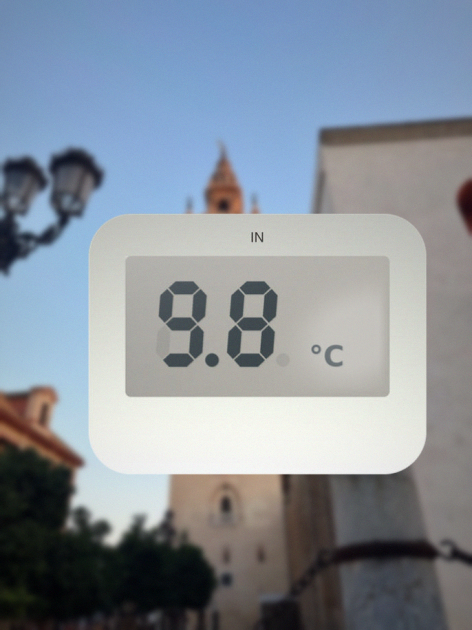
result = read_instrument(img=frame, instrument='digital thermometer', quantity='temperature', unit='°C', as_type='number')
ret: 9.8 °C
